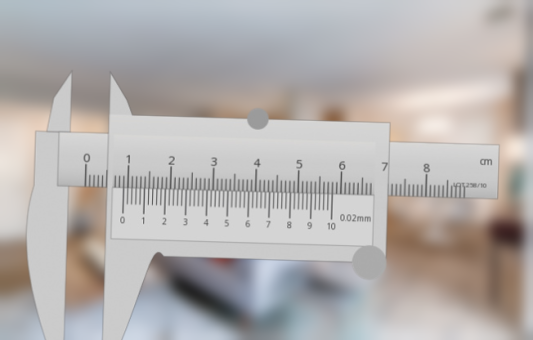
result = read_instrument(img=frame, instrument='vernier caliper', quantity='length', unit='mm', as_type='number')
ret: 9.0 mm
